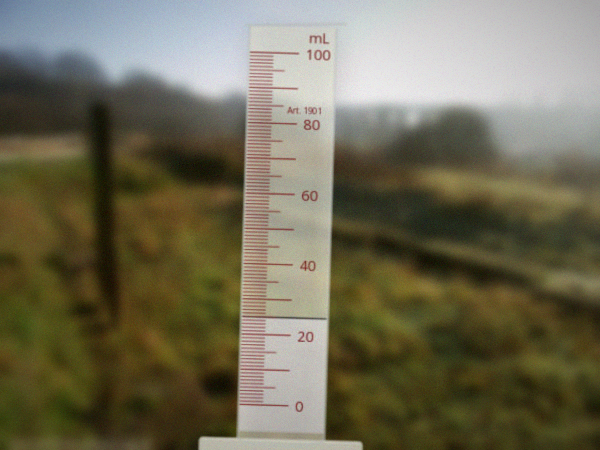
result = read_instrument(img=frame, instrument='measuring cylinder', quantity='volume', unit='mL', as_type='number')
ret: 25 mL
